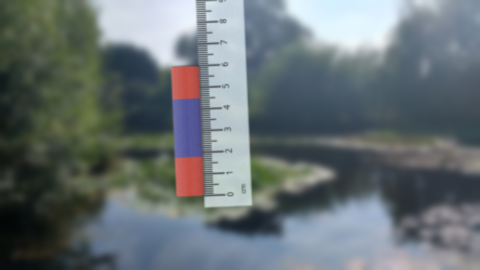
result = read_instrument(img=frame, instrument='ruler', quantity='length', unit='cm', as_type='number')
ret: 6 cm
